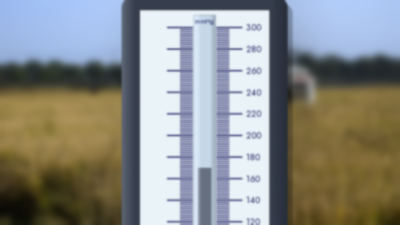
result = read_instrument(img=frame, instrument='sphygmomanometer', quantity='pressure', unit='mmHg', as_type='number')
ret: 170 mmHg
